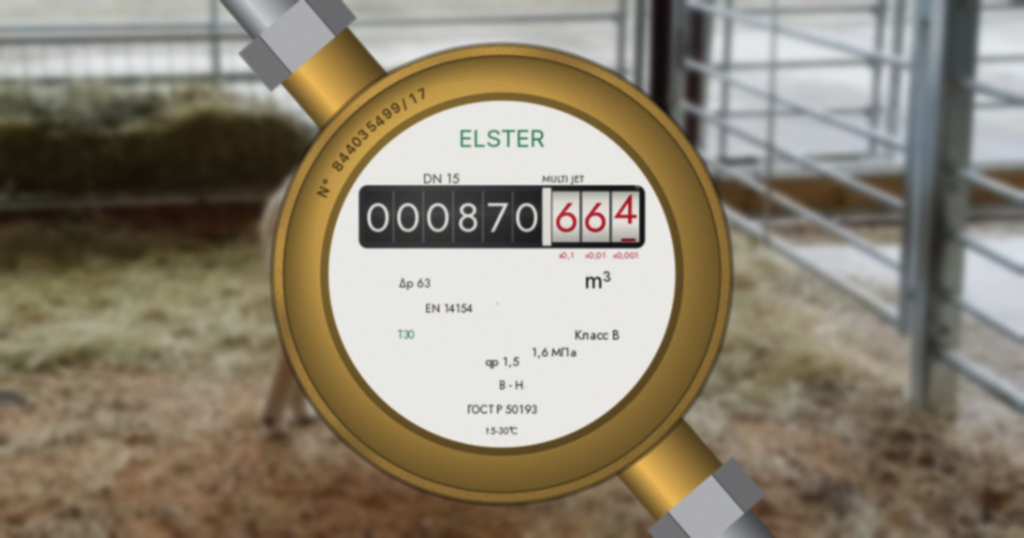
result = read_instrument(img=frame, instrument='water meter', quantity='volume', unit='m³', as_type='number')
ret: 870.664 m³
